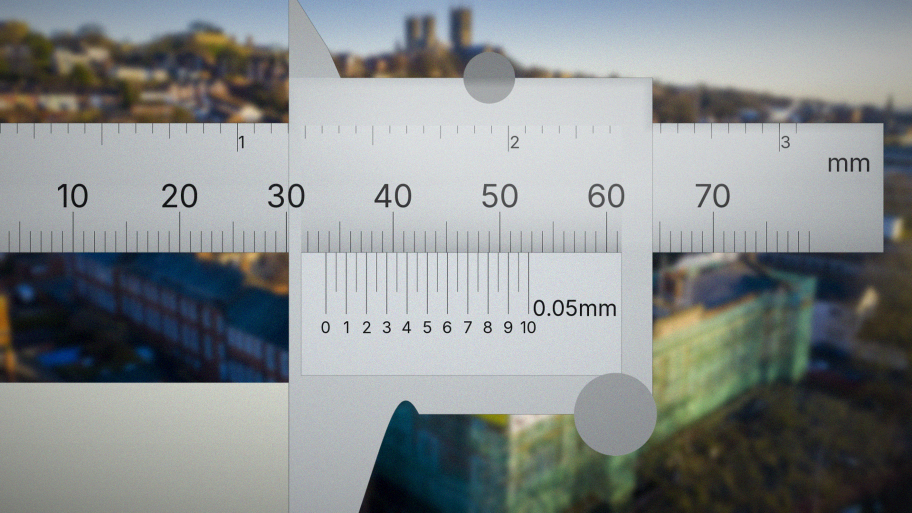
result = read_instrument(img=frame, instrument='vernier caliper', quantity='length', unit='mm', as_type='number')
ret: 33.7 mm
